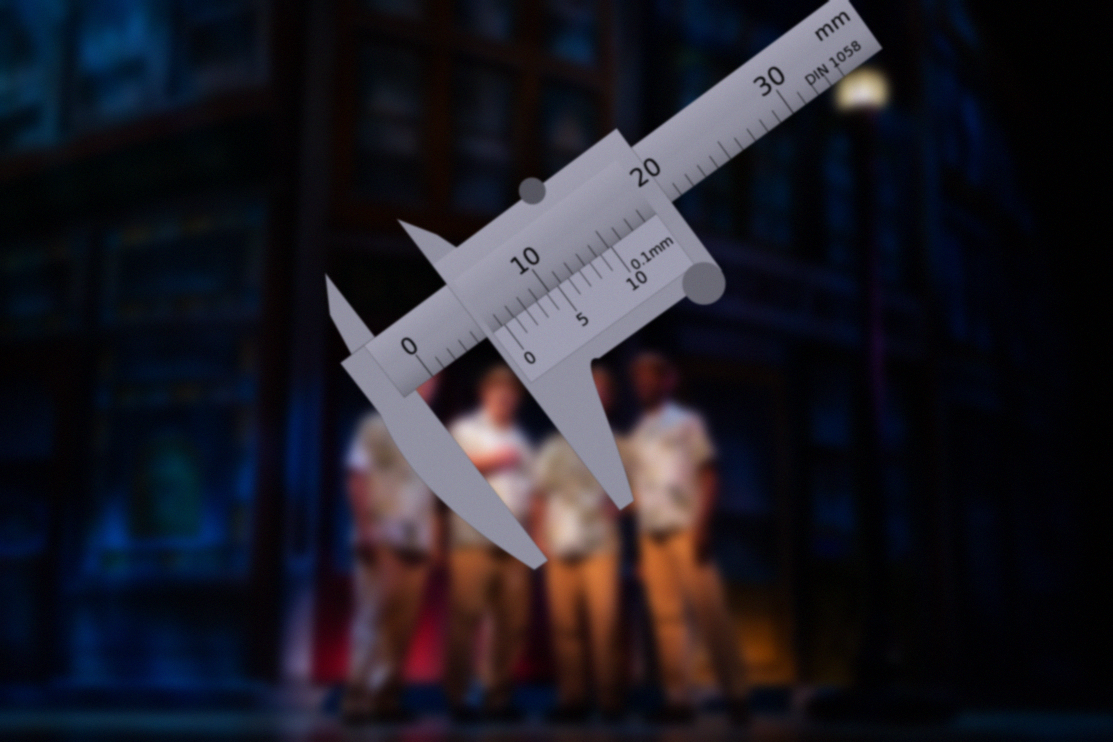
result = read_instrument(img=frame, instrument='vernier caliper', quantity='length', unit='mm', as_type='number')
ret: 6.2 mm
